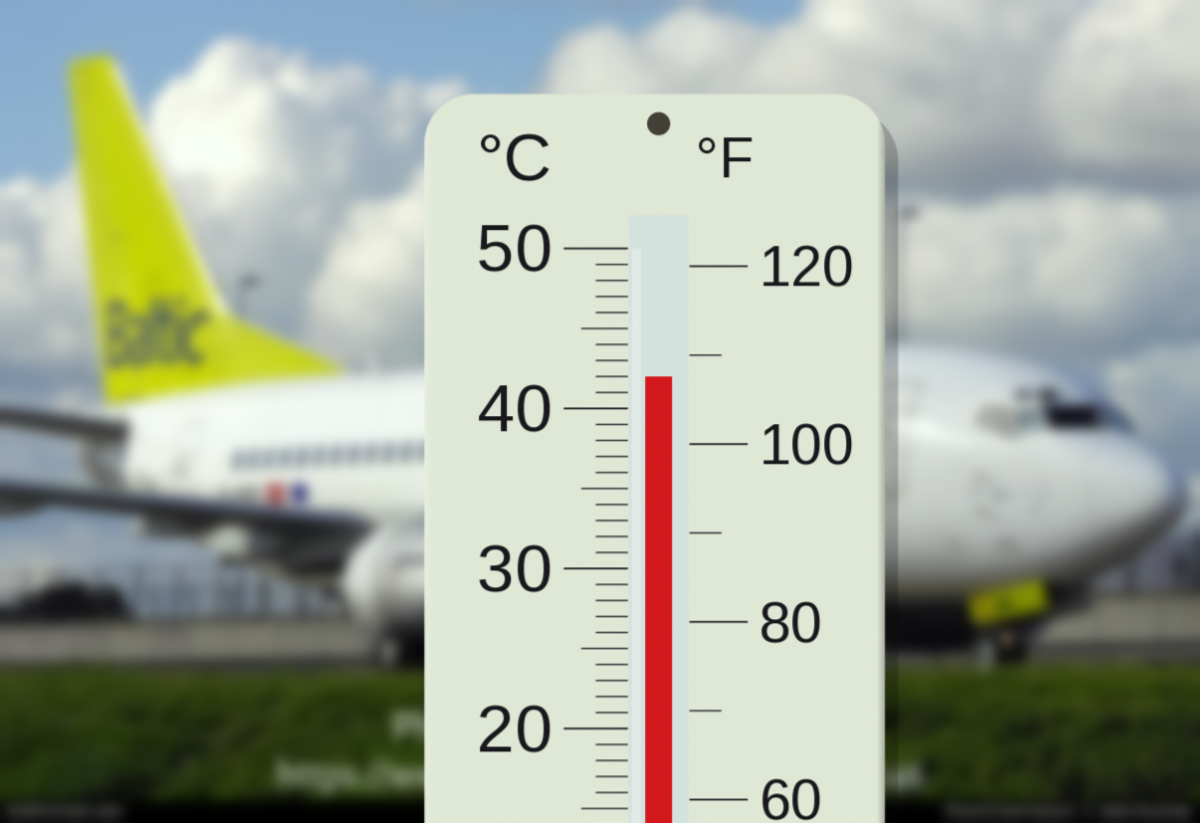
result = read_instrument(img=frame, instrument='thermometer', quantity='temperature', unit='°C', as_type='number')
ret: 42 °C
